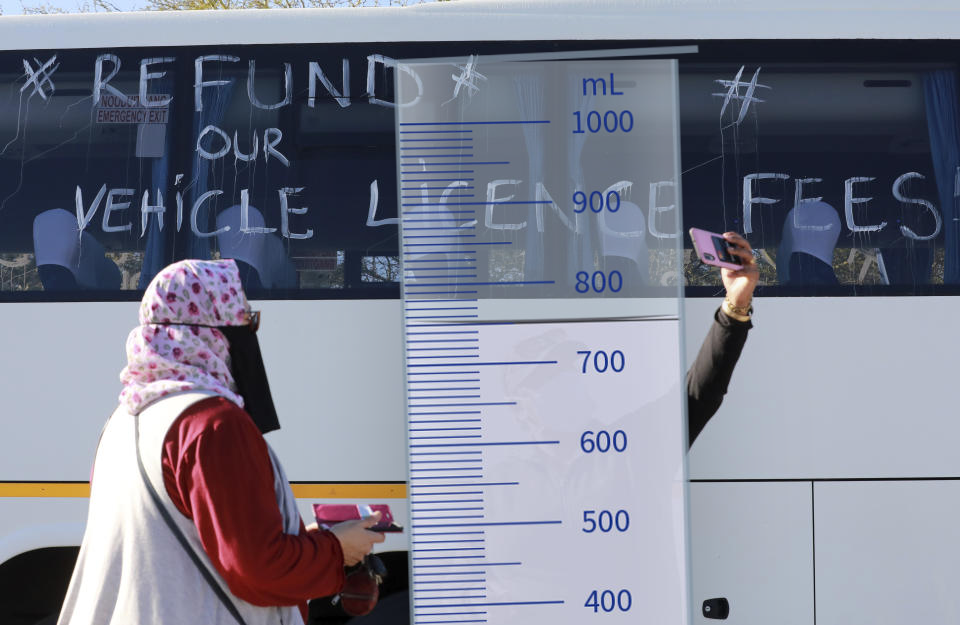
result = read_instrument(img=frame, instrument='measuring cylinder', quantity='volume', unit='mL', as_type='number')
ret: 750 mL
